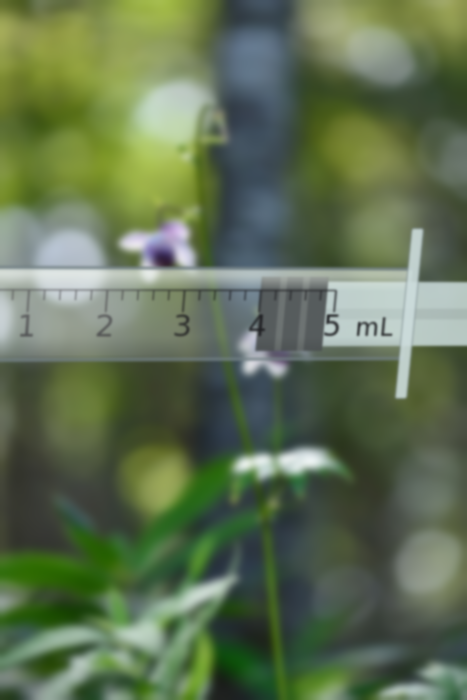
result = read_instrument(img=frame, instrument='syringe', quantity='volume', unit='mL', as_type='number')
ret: 4 mL
